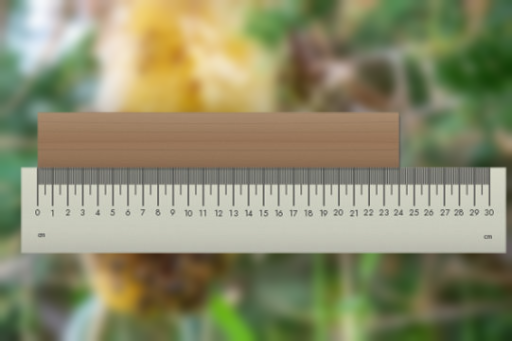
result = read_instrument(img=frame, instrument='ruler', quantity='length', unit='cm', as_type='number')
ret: 24 cm
